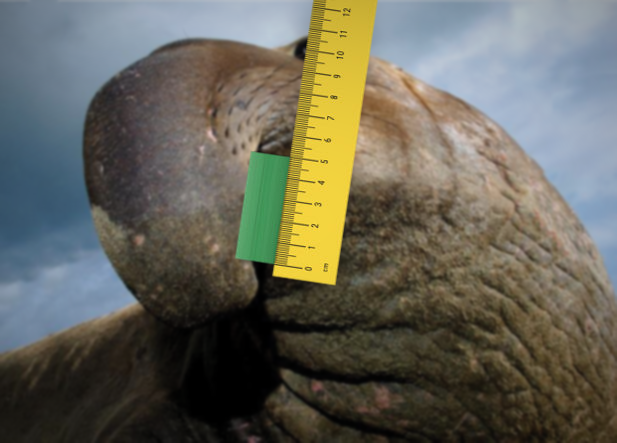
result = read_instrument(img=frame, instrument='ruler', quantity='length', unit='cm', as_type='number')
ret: 5 cm
